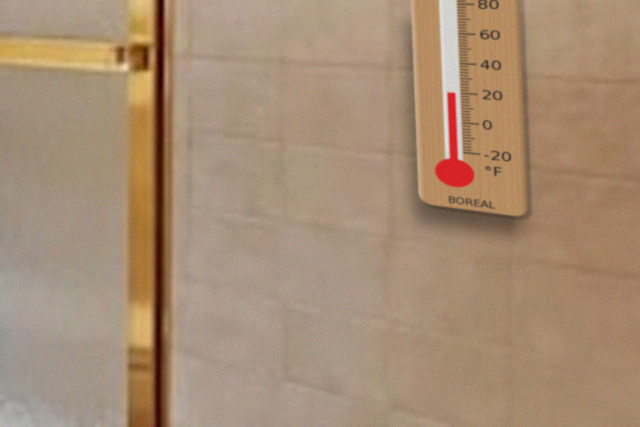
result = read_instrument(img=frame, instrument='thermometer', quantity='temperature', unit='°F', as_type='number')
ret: 20 °F
